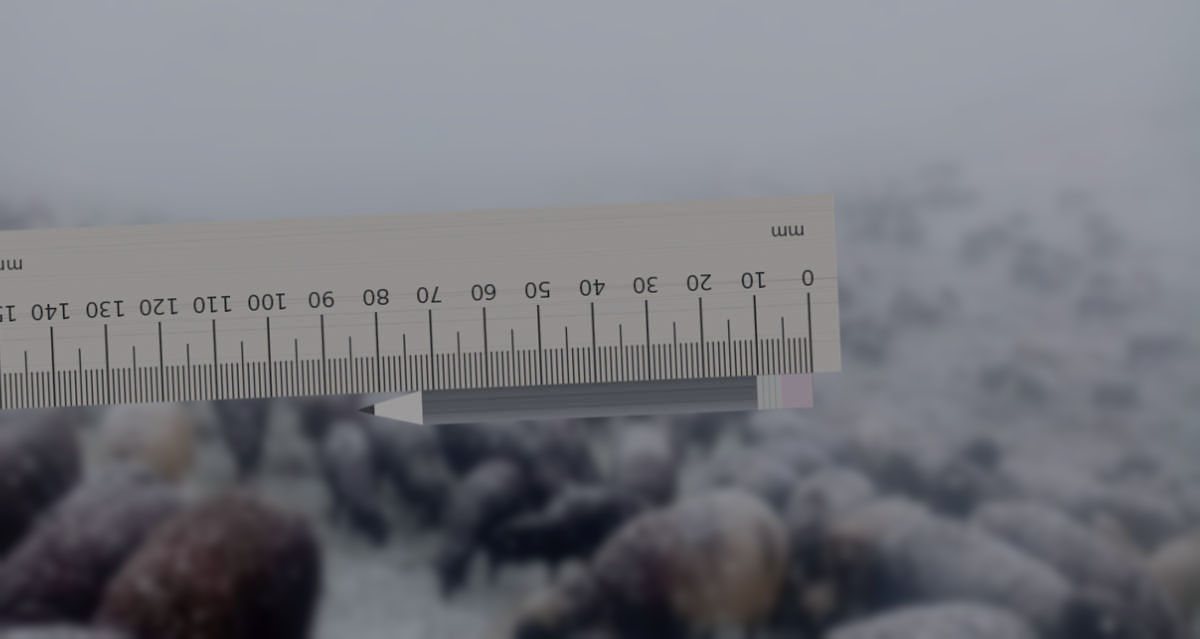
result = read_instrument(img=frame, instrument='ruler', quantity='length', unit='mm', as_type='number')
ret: 84 mm
